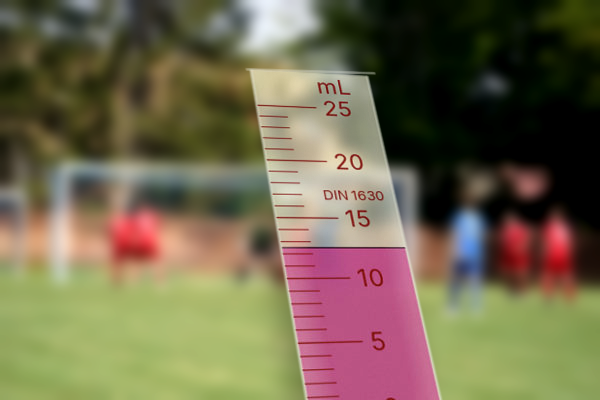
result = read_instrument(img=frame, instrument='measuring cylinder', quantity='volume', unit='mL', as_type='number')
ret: 12.5 mL
